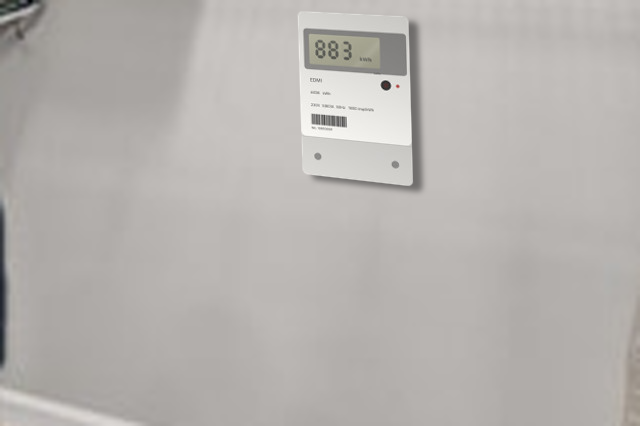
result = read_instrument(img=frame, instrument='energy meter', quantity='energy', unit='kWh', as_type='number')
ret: 883 kWh
